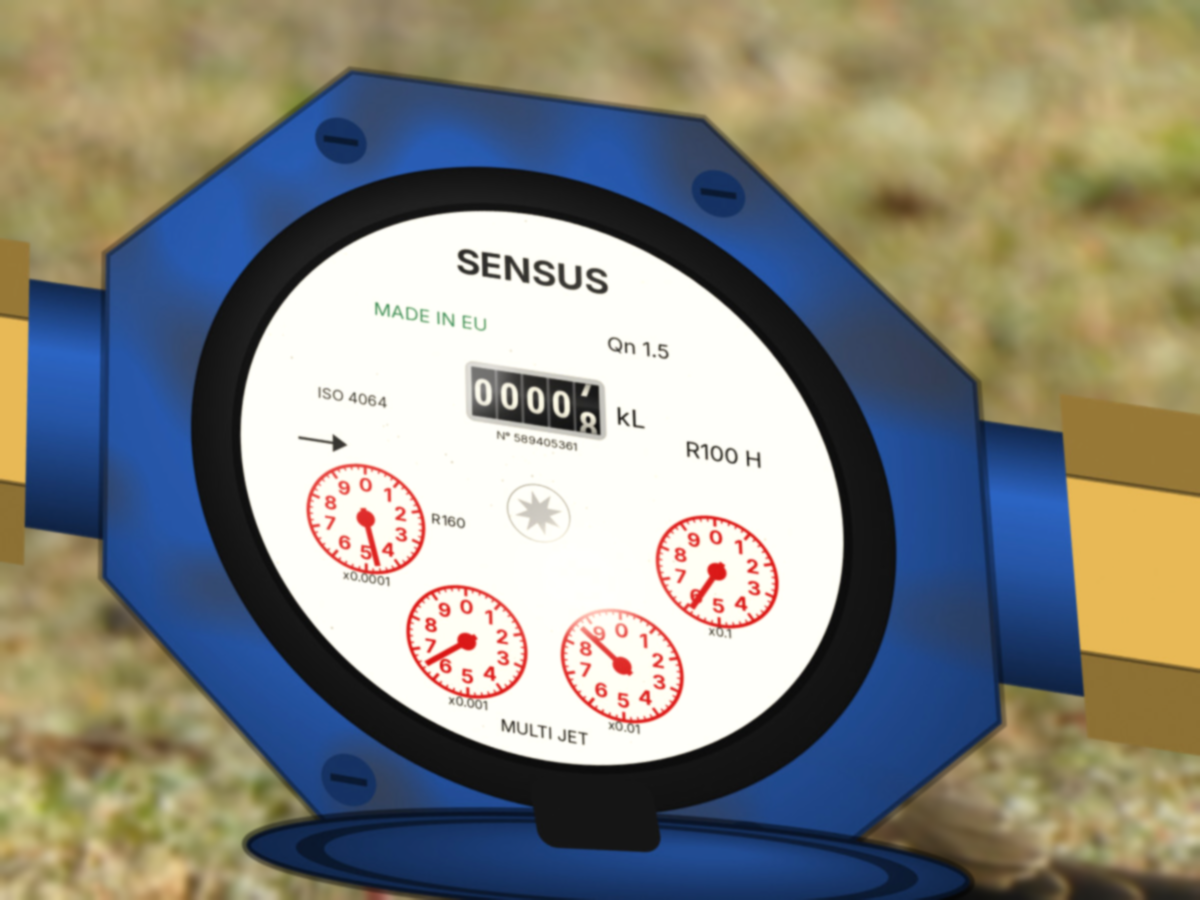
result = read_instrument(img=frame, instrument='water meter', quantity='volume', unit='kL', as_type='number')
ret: 7.5864 kL
